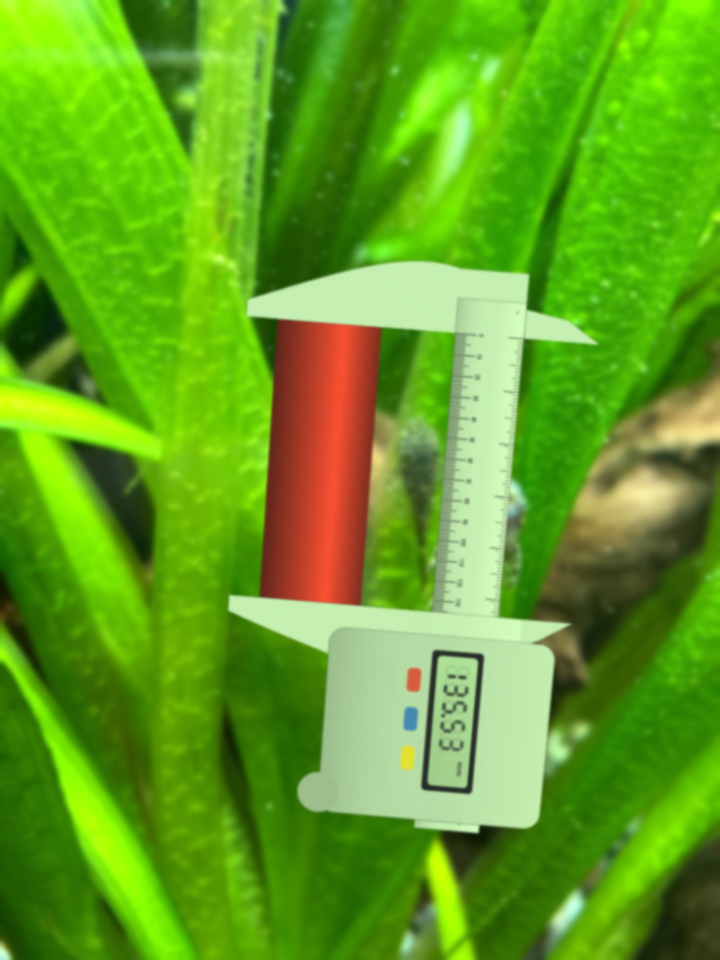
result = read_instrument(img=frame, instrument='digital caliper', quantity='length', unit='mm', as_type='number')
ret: 135.53 mm
